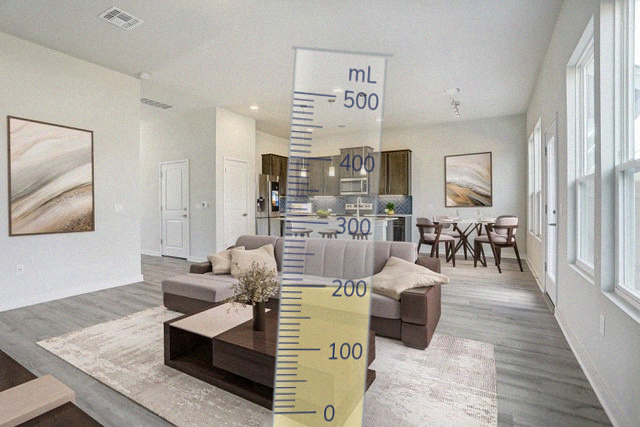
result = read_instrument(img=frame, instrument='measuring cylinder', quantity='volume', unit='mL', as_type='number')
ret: 200 mL
